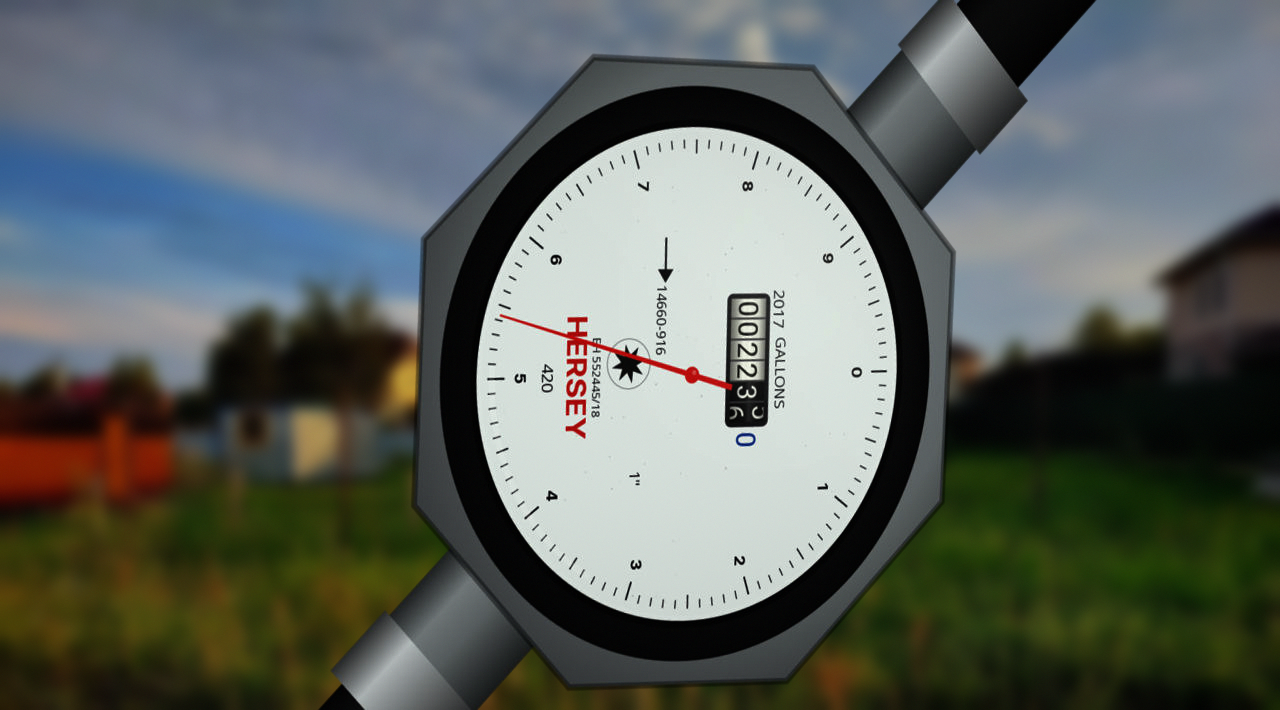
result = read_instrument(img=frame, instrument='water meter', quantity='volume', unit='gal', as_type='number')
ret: 22355.4 gal
